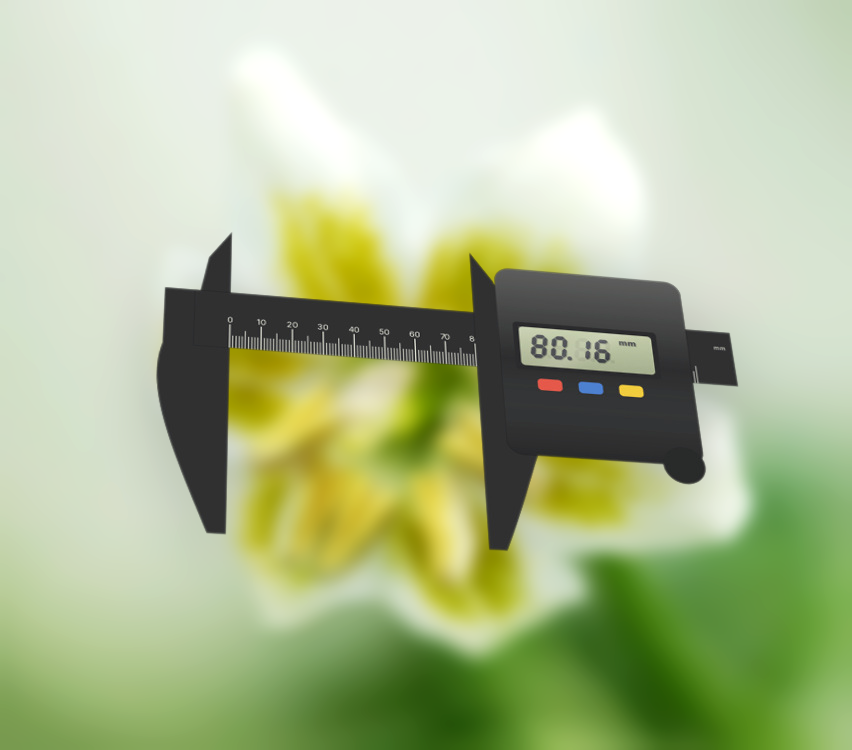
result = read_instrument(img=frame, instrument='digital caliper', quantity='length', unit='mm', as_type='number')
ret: 80.16 mm
